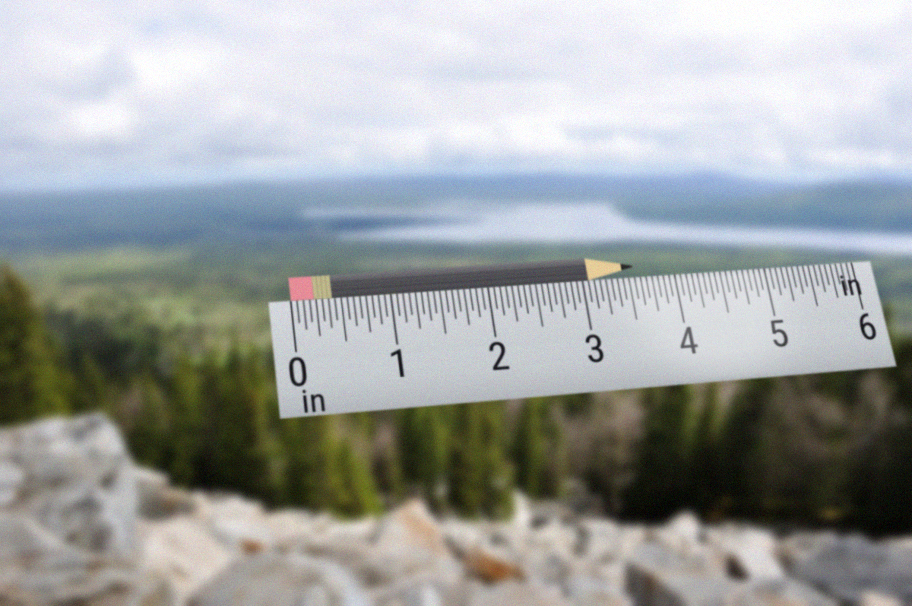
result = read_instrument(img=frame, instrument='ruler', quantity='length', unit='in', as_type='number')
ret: 3.5625 in
